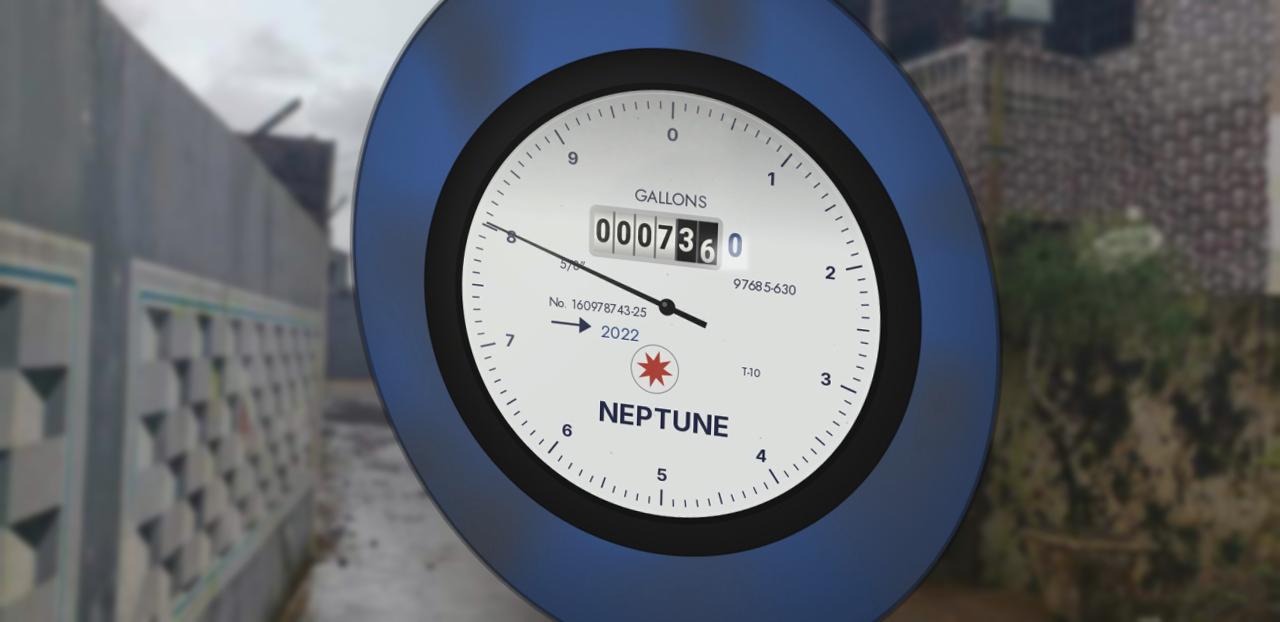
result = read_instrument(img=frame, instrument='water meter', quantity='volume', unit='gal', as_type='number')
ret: 7358.0 gal
